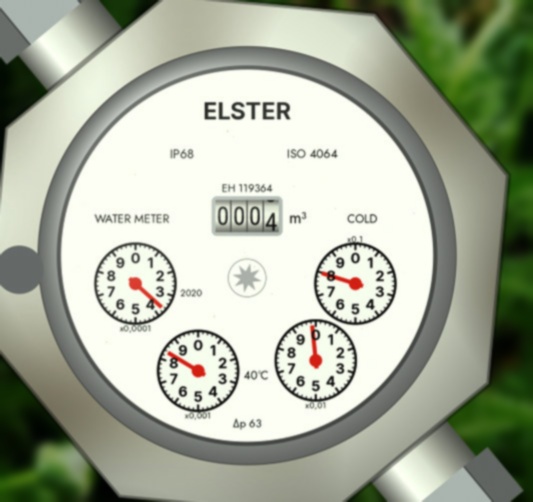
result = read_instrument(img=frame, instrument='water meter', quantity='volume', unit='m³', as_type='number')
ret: 3.7983 m³
